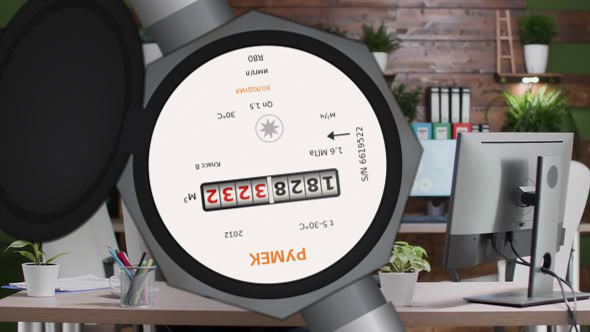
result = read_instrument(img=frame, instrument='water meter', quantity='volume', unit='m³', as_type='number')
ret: 1828.3232 m³
